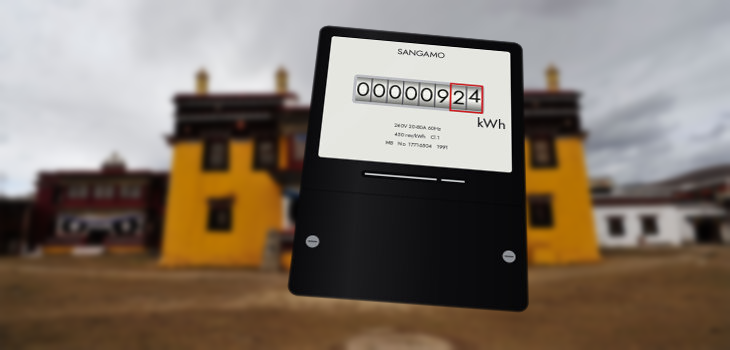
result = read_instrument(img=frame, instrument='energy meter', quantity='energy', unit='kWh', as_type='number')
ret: 9.24 kWh
